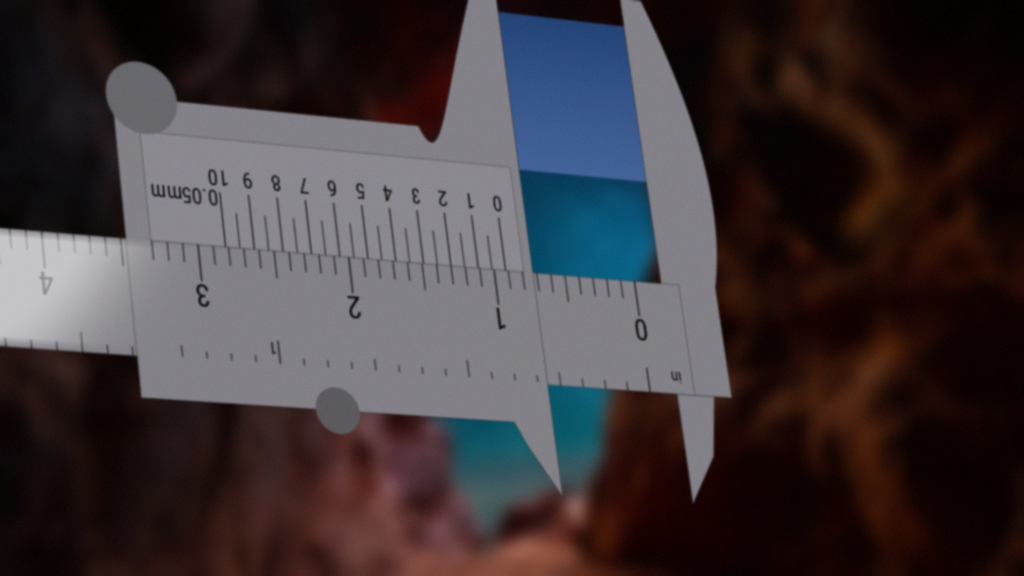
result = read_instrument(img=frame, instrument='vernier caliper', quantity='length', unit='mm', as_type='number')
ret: 9.2 mm
